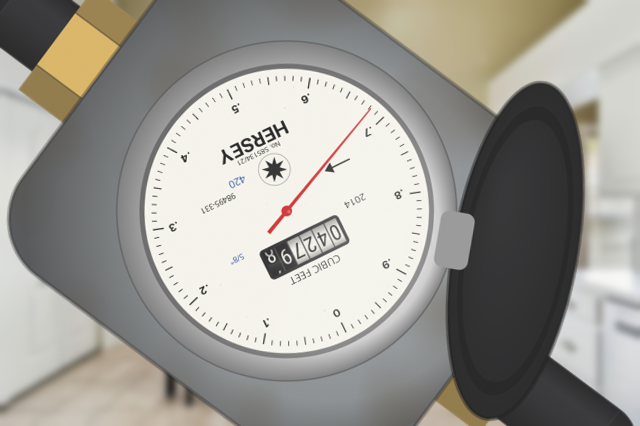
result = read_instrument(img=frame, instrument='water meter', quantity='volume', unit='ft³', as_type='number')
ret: 42797.68 ft³
